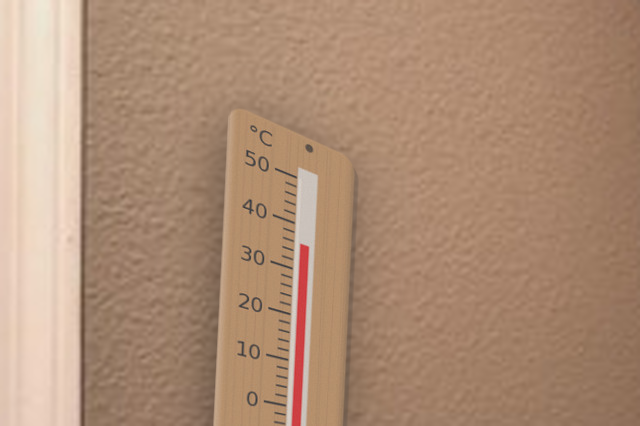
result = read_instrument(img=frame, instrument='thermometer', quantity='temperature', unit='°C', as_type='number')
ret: 36 °C
